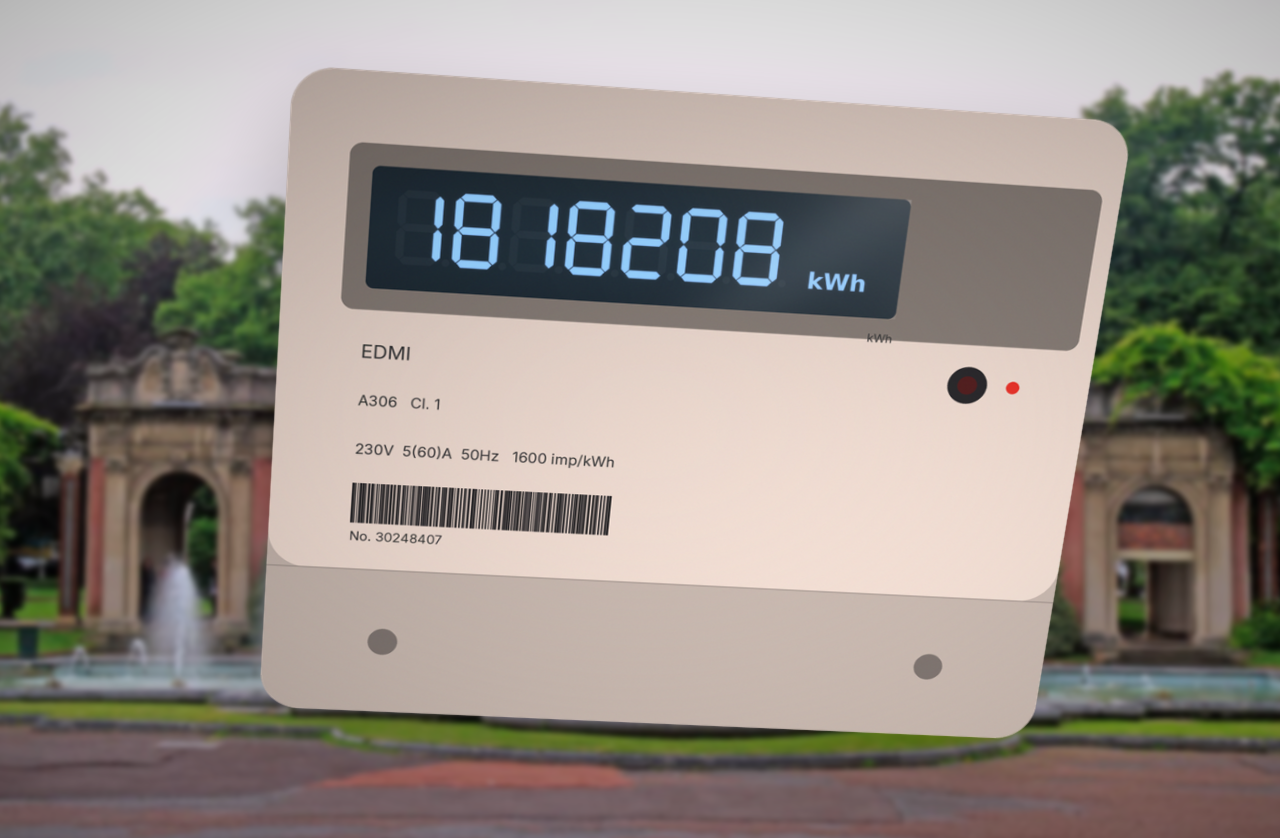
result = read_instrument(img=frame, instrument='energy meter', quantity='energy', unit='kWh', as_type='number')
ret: 1818208 kWh
